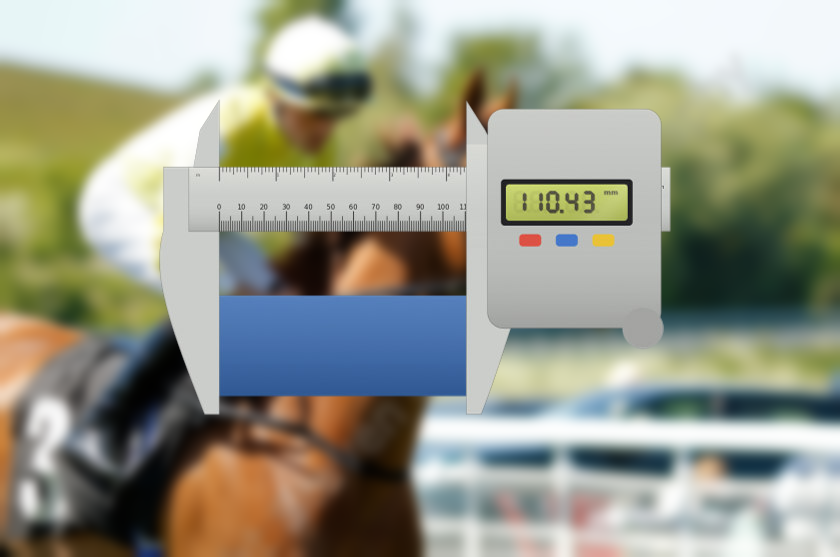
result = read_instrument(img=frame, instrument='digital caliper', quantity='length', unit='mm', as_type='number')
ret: 110.43 mm
